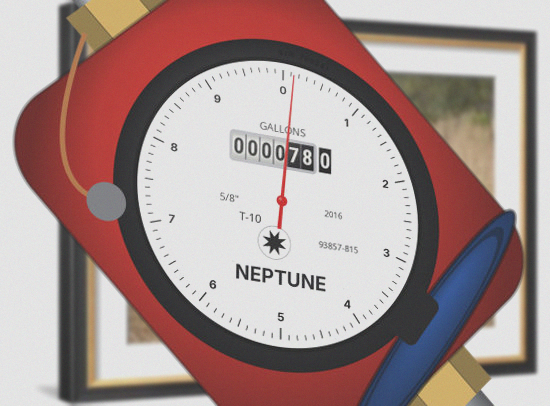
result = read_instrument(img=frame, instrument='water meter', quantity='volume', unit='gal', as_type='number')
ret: 780.1 gal
